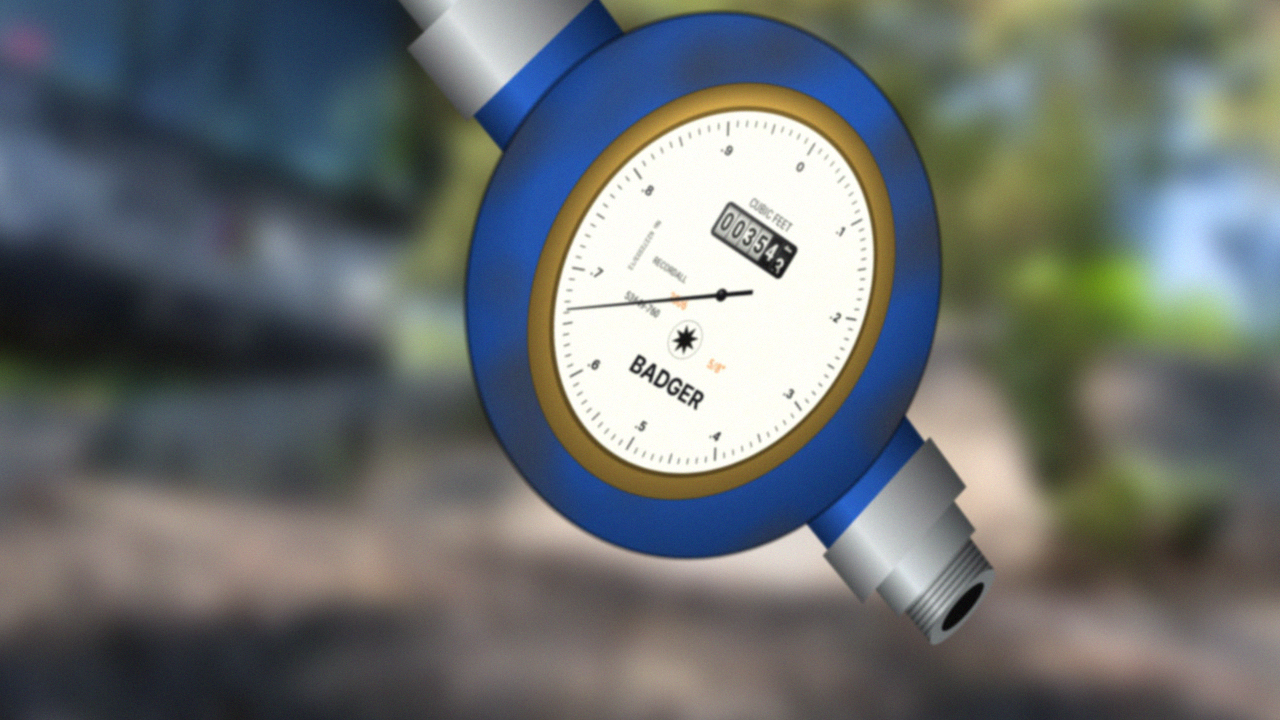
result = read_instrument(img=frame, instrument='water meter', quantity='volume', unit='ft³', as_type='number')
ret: 3542.66 ft³
